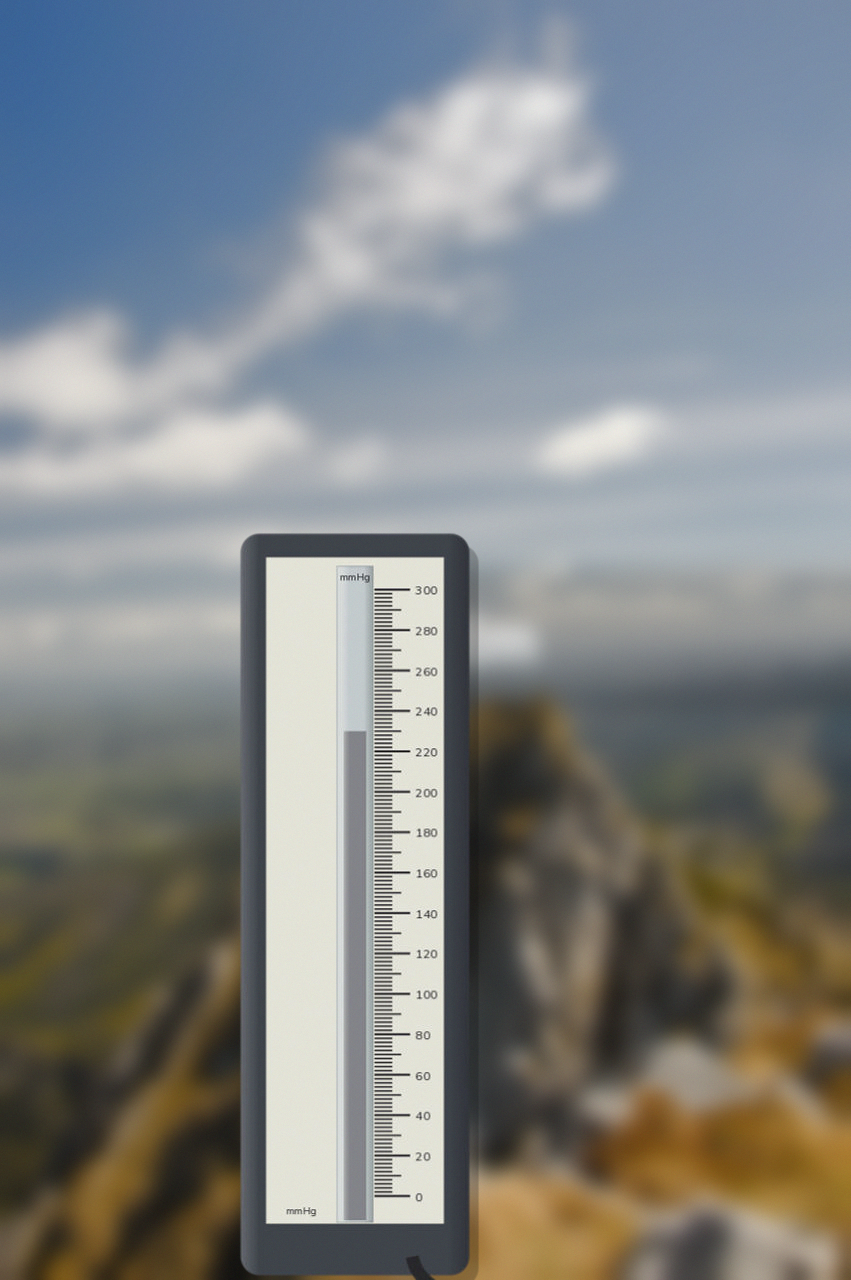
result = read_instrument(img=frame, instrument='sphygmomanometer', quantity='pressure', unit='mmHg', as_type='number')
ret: 230 mmHg
